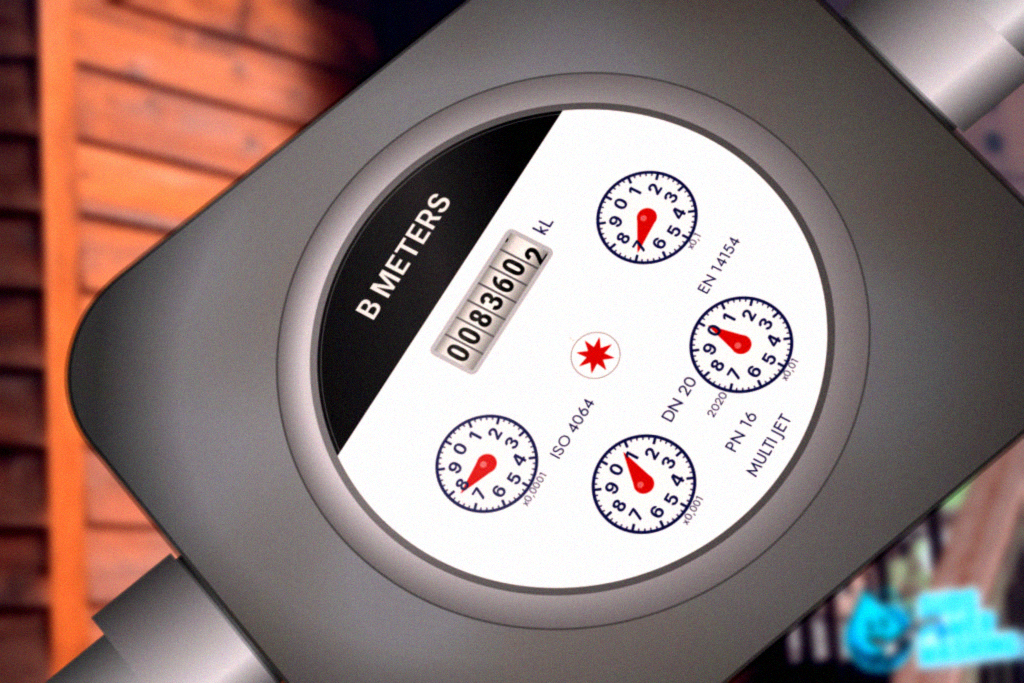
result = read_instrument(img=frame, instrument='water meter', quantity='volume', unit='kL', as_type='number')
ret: 83601.7007 kL
